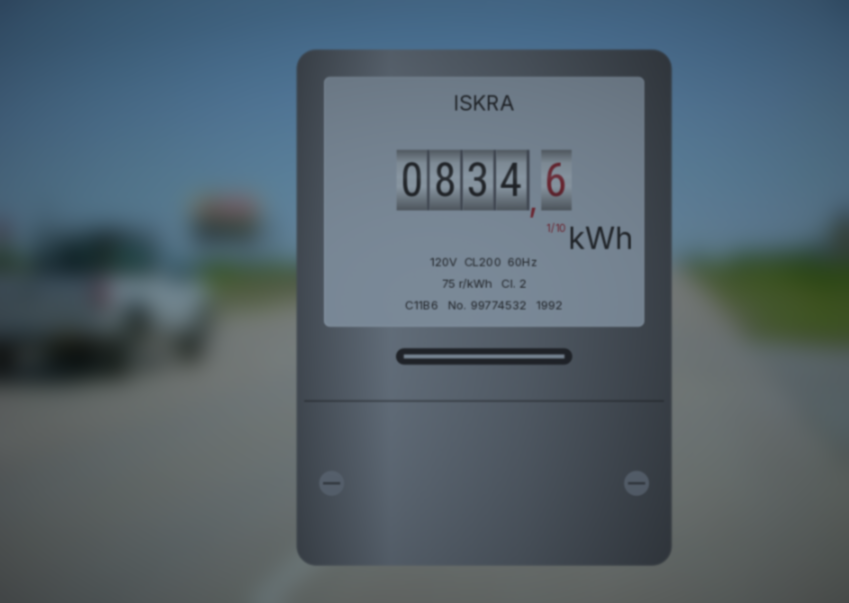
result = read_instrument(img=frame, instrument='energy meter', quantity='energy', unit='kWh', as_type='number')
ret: 834.6 kWh
